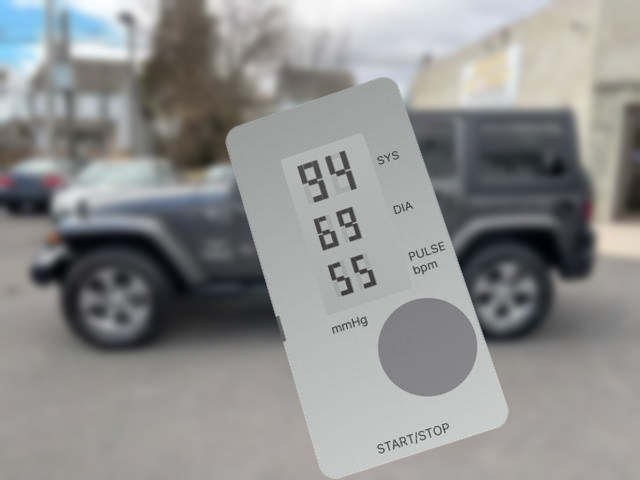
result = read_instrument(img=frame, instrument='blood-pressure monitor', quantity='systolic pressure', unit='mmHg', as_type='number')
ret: 94 mmHg
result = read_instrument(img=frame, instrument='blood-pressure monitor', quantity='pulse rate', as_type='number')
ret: 55 bpm
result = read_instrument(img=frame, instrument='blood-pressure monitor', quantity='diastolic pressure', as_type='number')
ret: 69 mmHg
